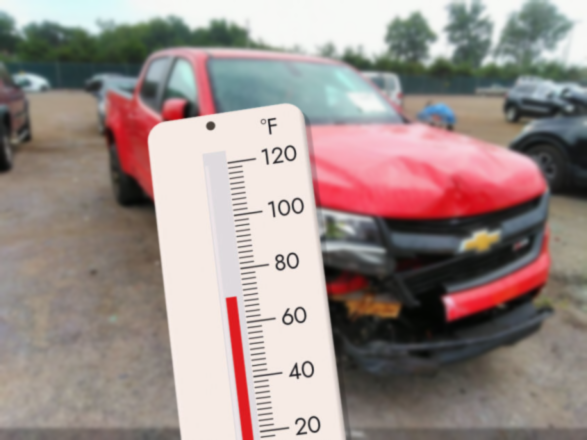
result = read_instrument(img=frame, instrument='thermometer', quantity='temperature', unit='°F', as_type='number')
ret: 70 °F
